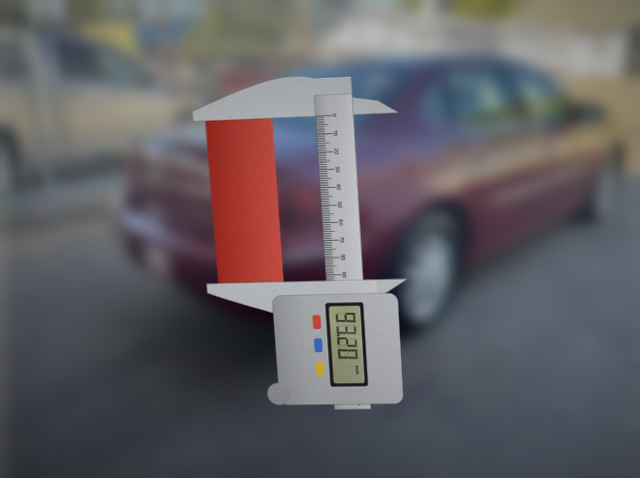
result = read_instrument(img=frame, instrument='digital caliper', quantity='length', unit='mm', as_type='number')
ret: 93.20 mm
